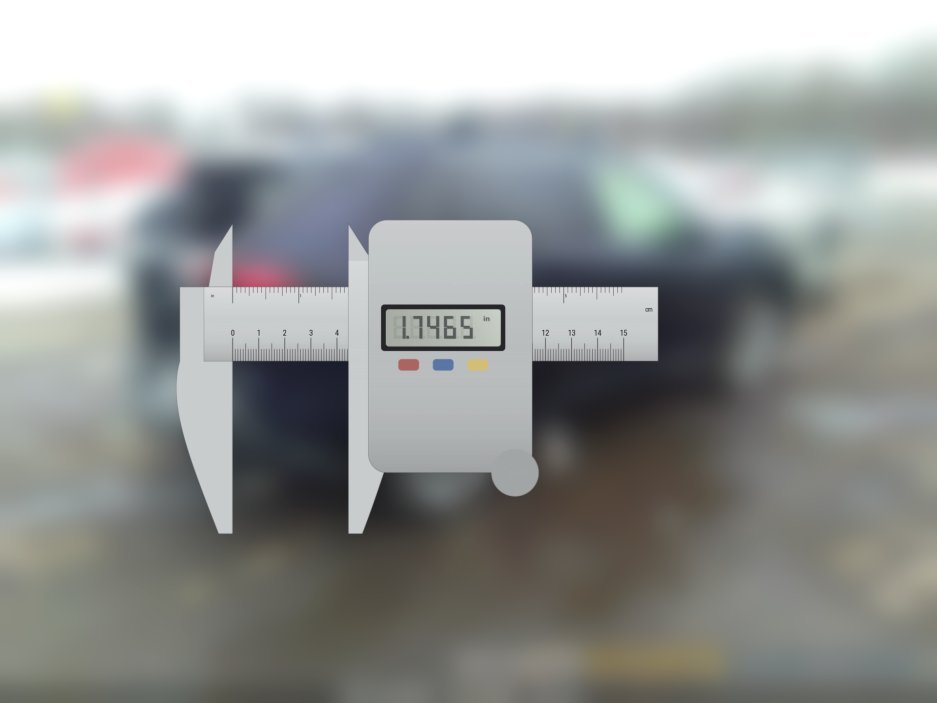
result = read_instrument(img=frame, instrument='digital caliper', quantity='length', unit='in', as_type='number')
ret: 1.7465 in
